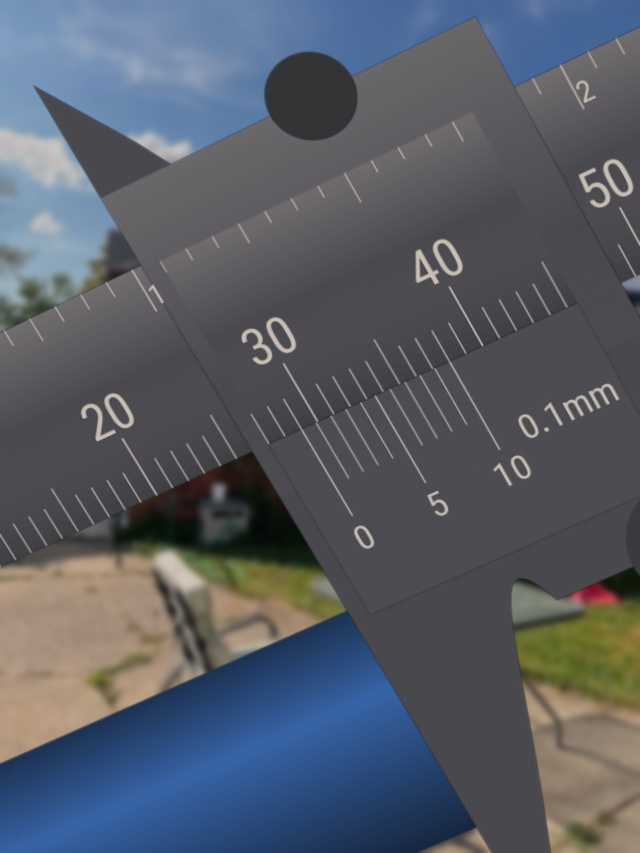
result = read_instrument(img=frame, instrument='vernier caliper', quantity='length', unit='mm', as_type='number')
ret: 29.0 mm
